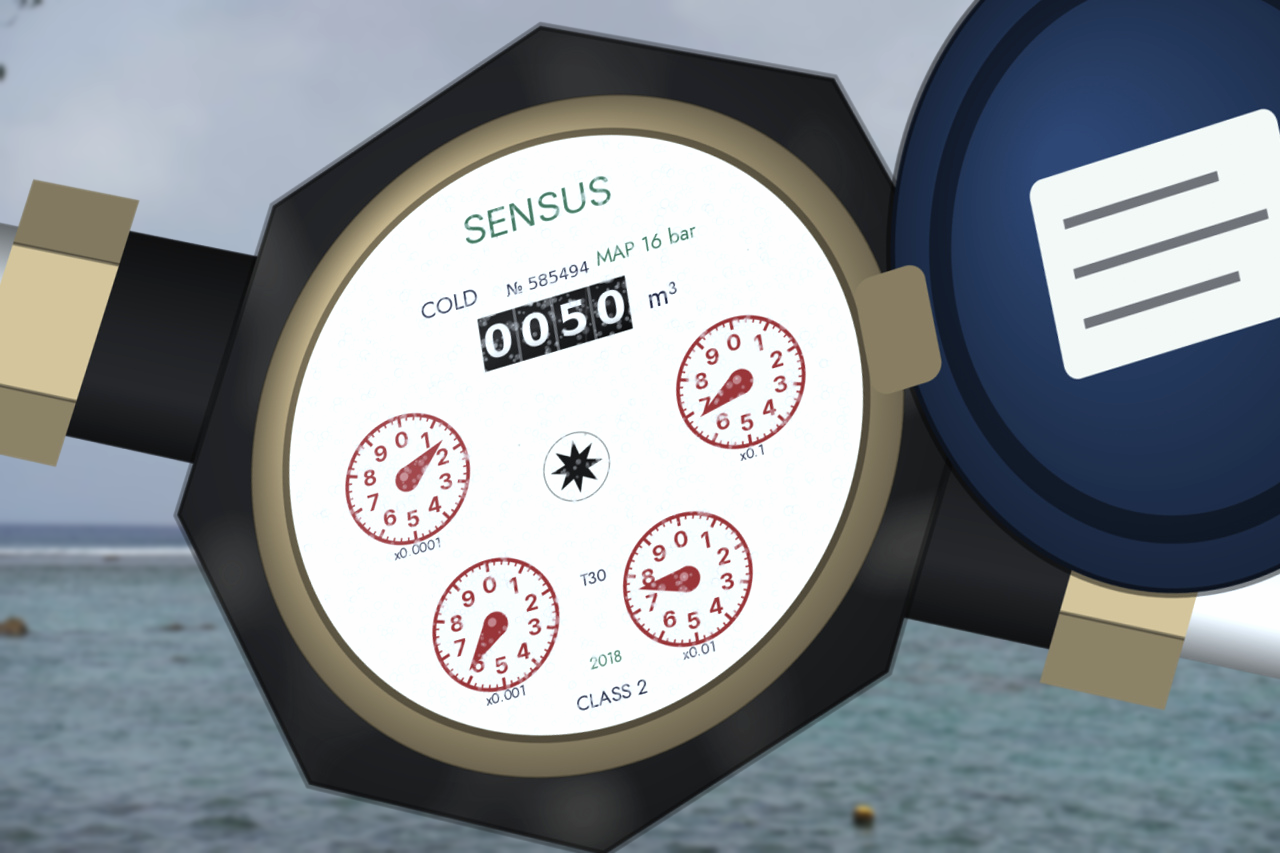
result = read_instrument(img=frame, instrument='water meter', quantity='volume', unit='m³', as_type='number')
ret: 50.6761 m³
